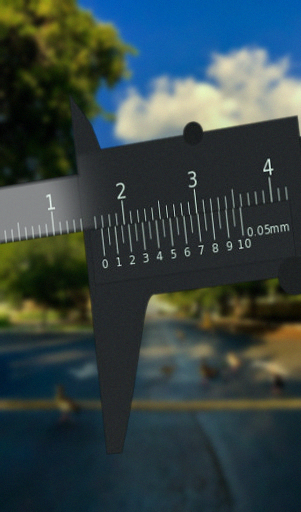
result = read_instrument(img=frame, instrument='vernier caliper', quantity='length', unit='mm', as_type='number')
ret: 16.8 mm
